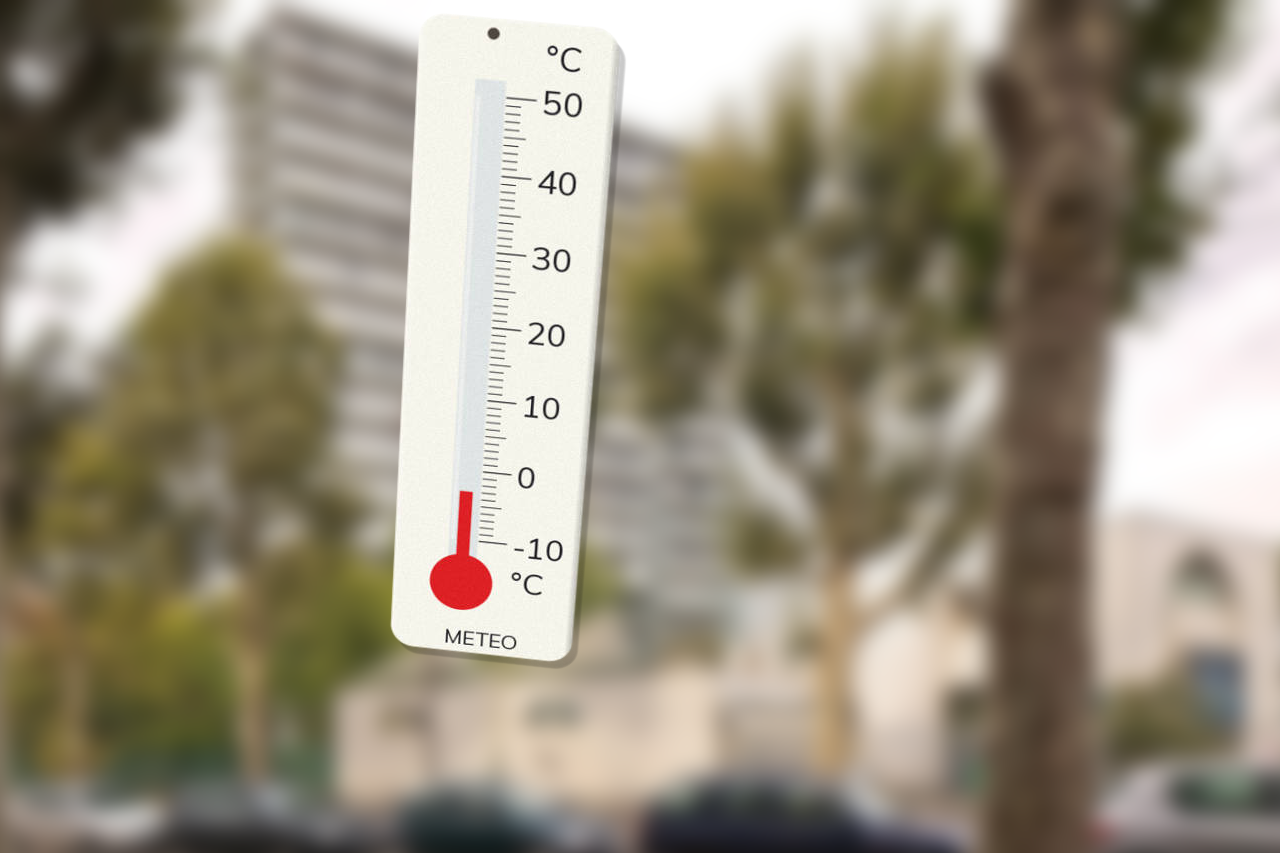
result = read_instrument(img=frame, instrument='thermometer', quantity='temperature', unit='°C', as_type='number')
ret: -3 °C
